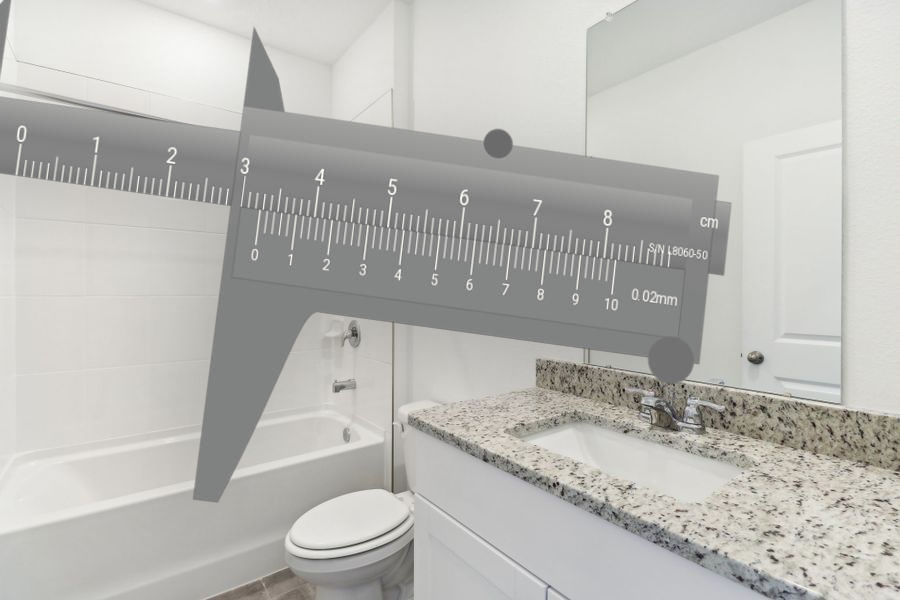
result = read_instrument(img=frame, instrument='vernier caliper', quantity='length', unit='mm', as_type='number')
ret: 32.6 mm
